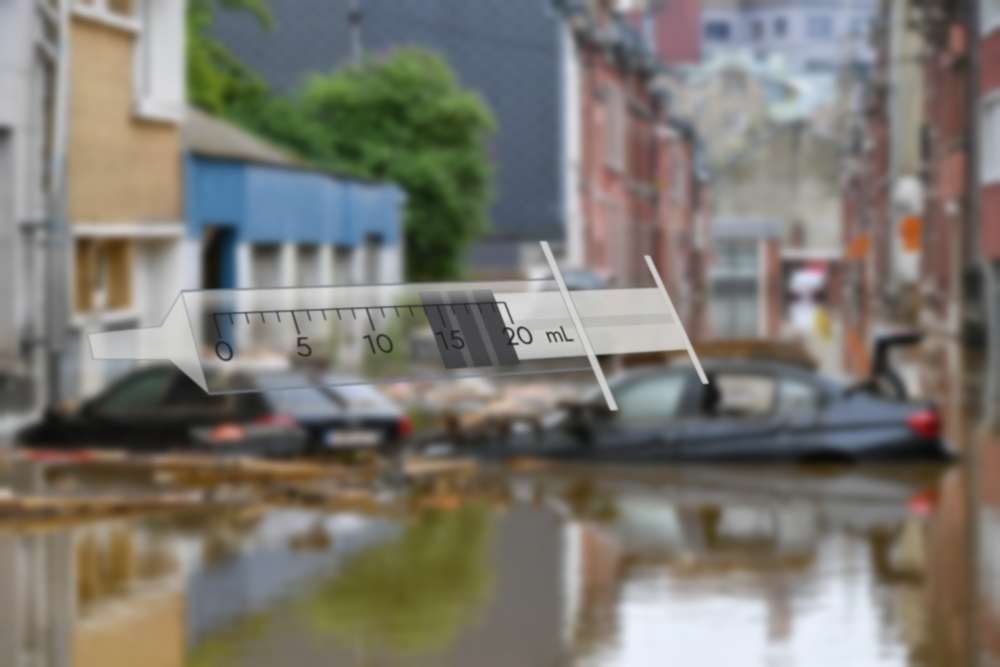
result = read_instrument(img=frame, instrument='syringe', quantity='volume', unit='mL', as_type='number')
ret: 14 mL
